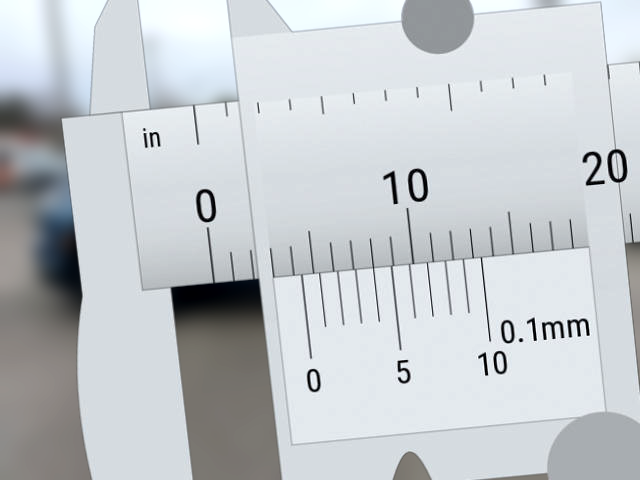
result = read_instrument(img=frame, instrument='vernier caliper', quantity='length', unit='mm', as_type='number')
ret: 4.4 mm
